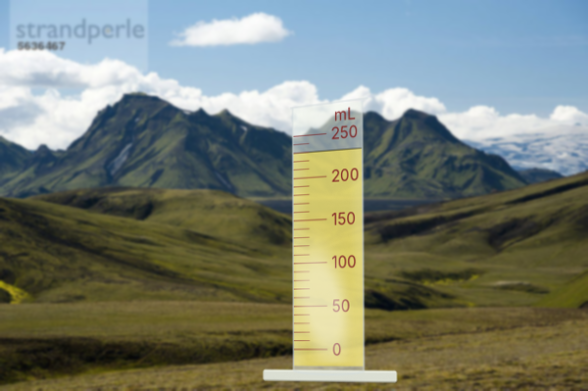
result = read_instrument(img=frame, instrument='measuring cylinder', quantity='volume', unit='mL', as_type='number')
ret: 230 mL
